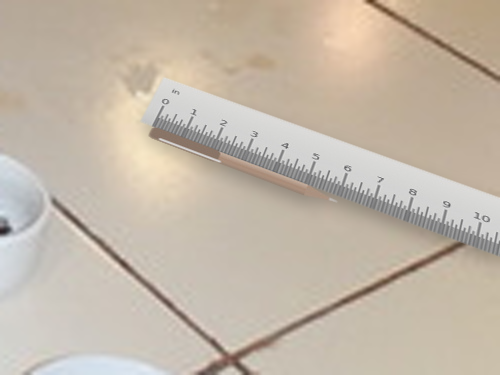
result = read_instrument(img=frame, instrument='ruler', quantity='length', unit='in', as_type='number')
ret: 6 in
